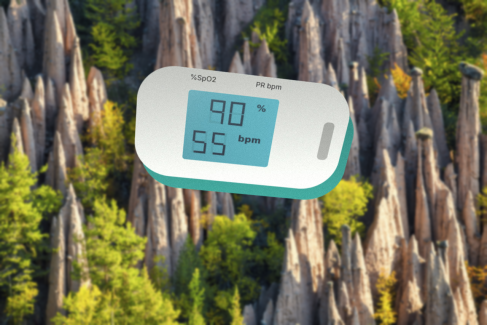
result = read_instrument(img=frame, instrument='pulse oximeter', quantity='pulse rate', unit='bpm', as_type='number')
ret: 55 bpm
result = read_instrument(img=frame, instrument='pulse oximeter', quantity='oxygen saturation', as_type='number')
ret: 90 %
